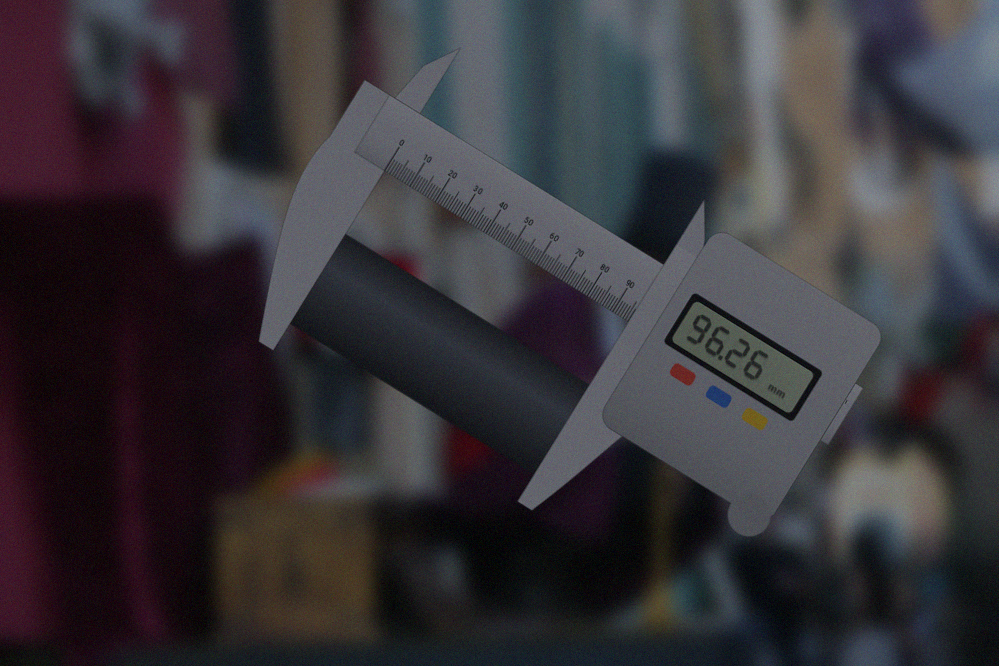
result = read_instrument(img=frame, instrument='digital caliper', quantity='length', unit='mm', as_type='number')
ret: 96.26 mm
